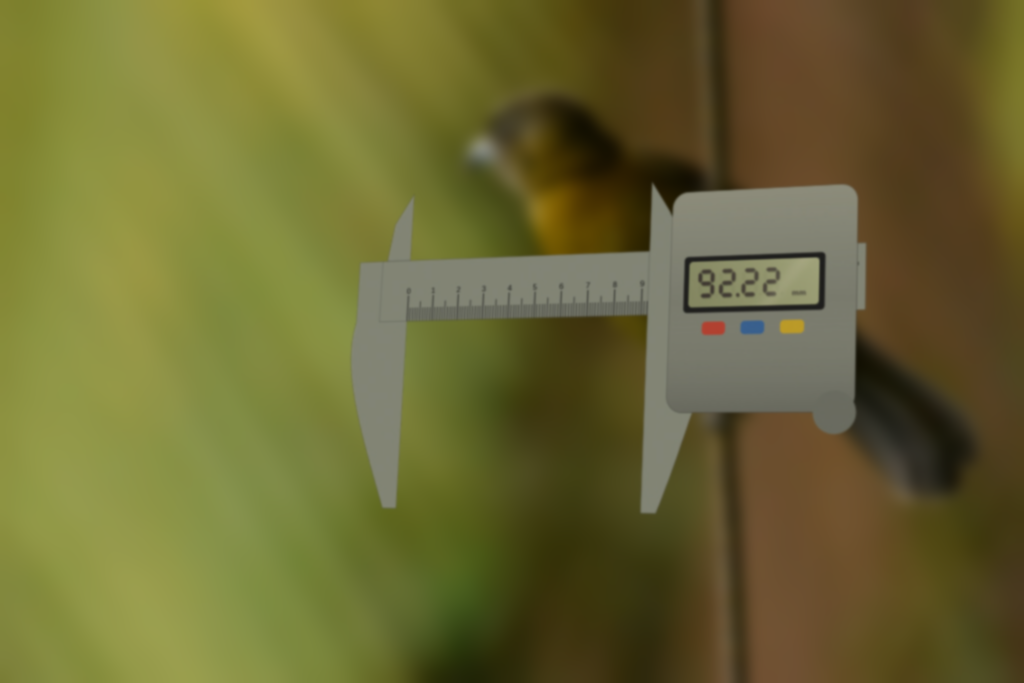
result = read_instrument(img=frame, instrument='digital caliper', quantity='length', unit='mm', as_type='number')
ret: 92.22 mm
